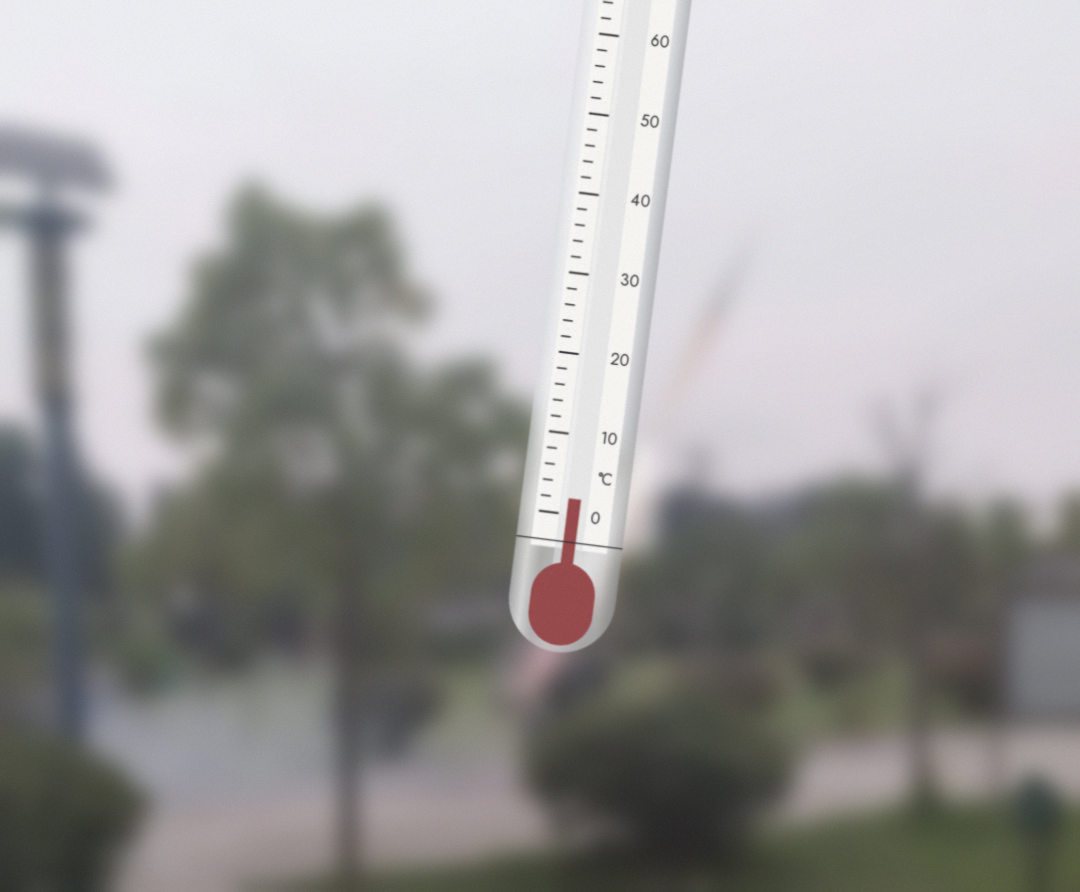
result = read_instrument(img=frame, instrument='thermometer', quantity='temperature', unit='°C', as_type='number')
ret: 2 °C
